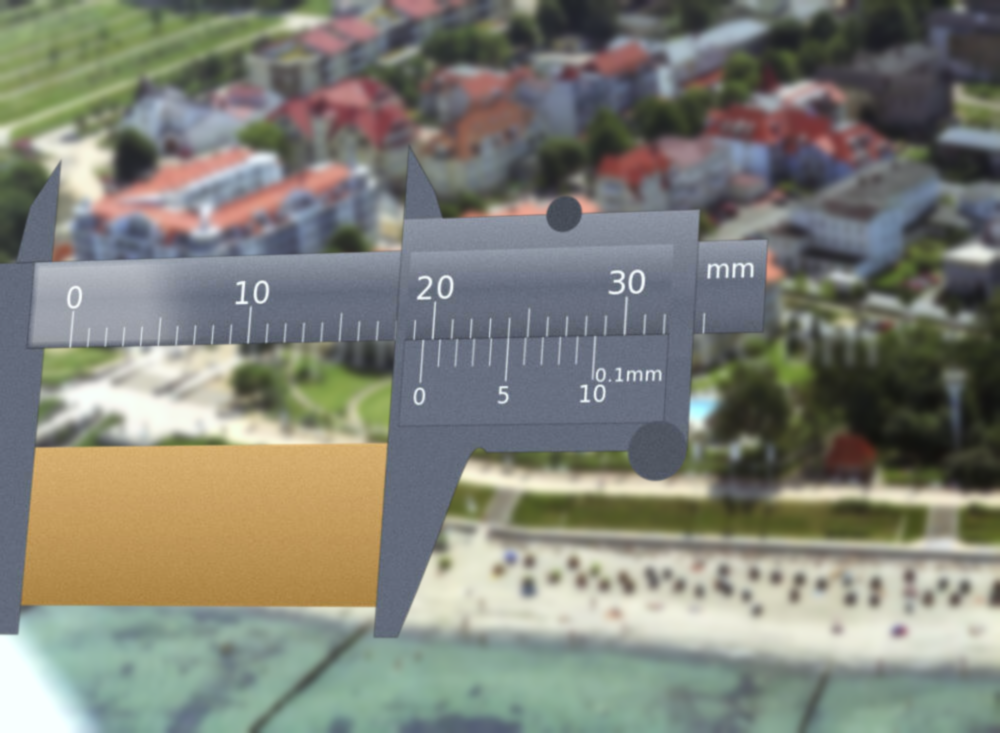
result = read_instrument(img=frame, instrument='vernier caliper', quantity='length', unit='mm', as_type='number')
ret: 19.5 mm
